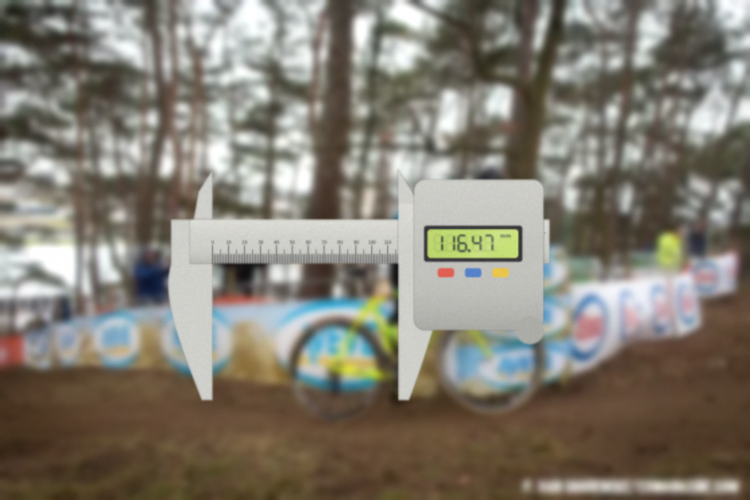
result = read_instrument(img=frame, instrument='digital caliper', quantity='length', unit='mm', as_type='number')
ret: 116.47 mm
